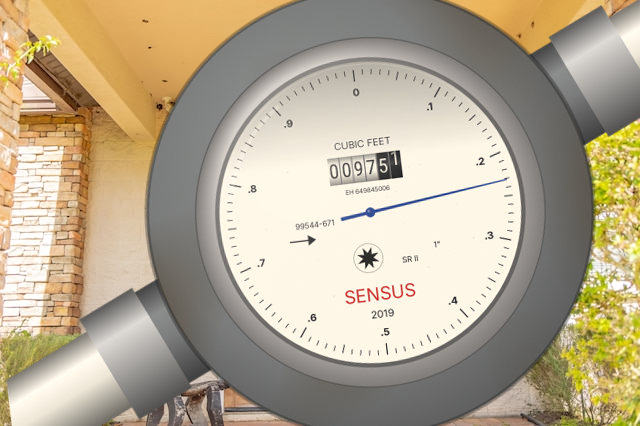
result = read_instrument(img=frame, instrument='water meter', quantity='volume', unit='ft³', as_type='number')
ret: 9751.23 ft³
